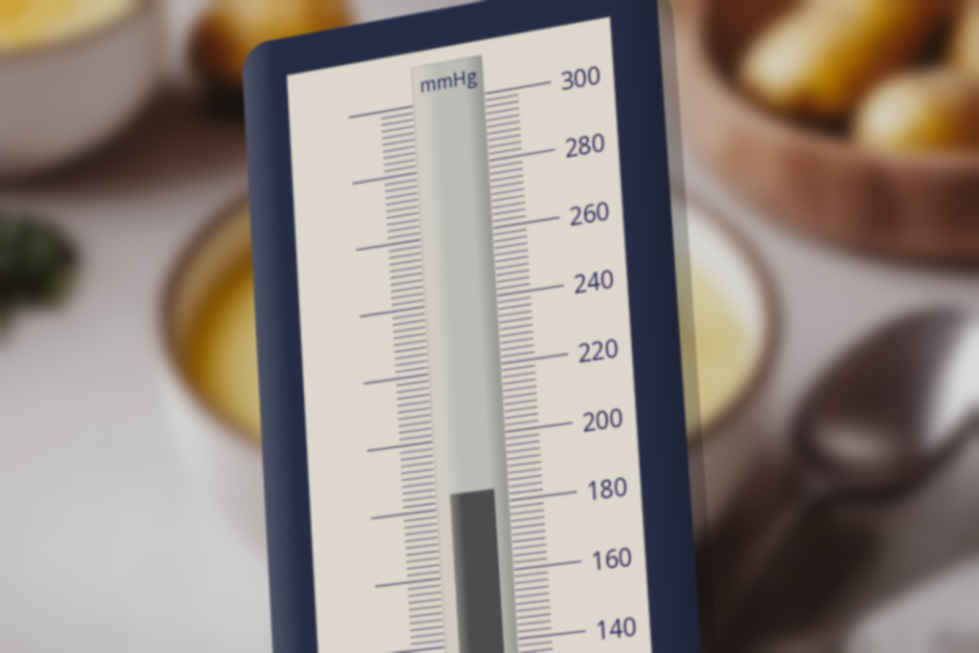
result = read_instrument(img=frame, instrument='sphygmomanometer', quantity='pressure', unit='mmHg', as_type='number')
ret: 184 mmHg
